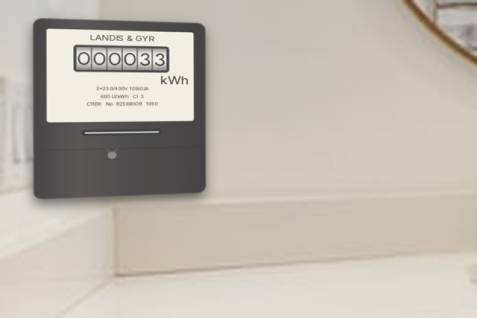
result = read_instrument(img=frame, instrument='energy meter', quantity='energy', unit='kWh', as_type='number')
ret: 33 kWh
